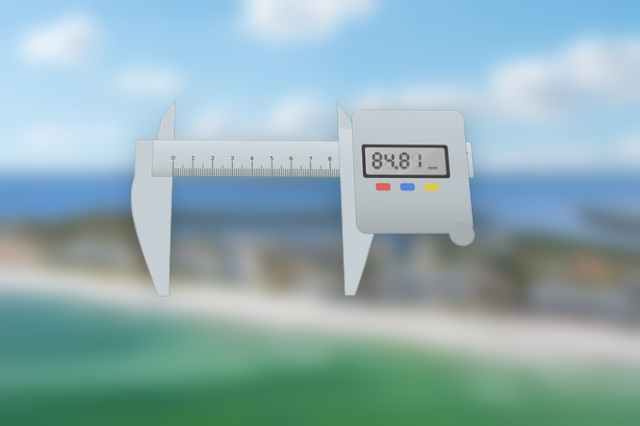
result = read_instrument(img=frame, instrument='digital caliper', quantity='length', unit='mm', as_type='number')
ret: 84.81 mm
